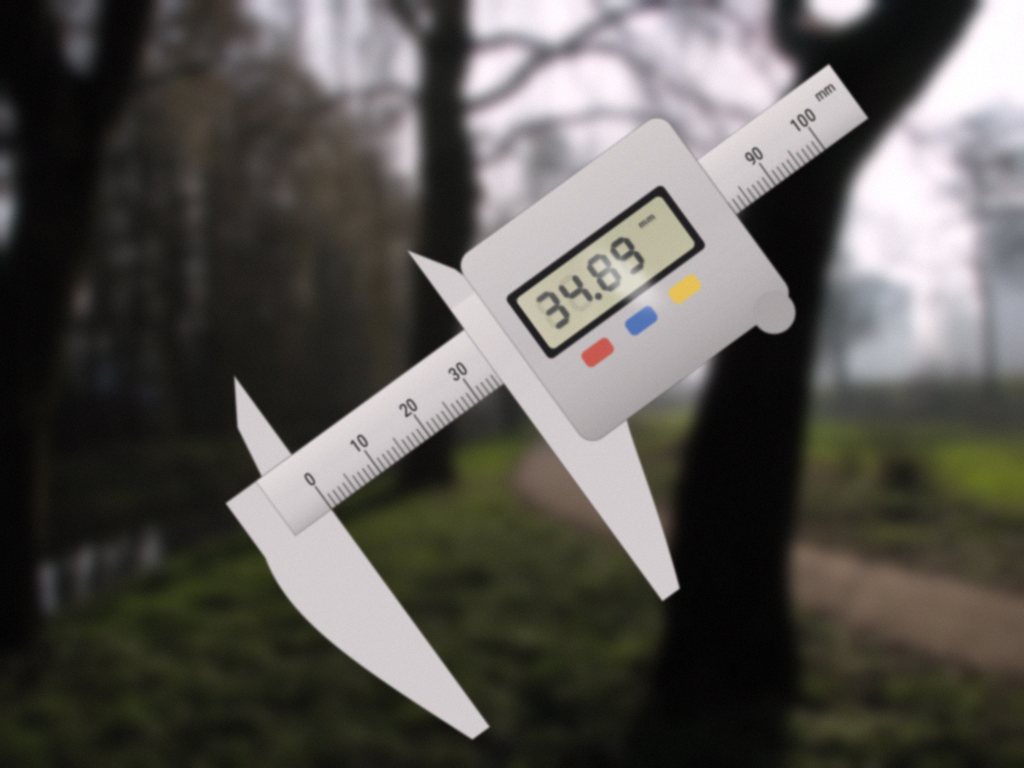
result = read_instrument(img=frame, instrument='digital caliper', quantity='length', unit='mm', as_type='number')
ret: 34.89 mm
